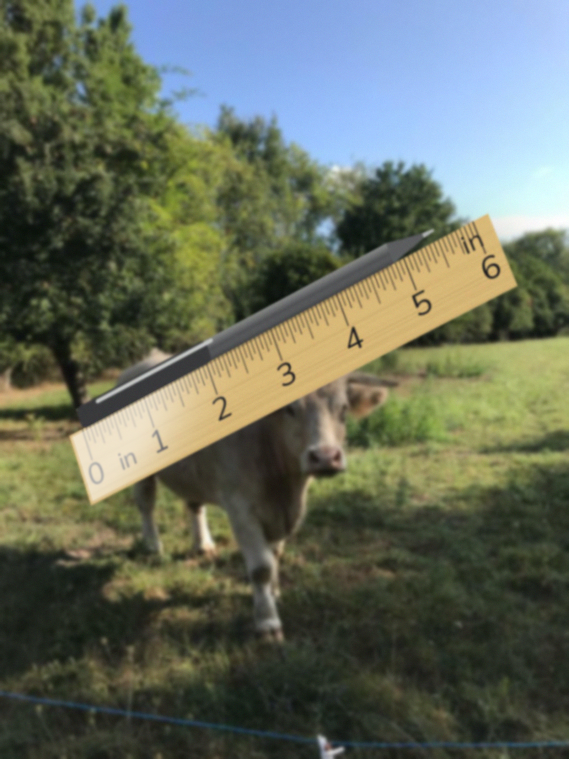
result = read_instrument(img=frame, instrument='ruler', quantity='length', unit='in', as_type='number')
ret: 5.5 in
